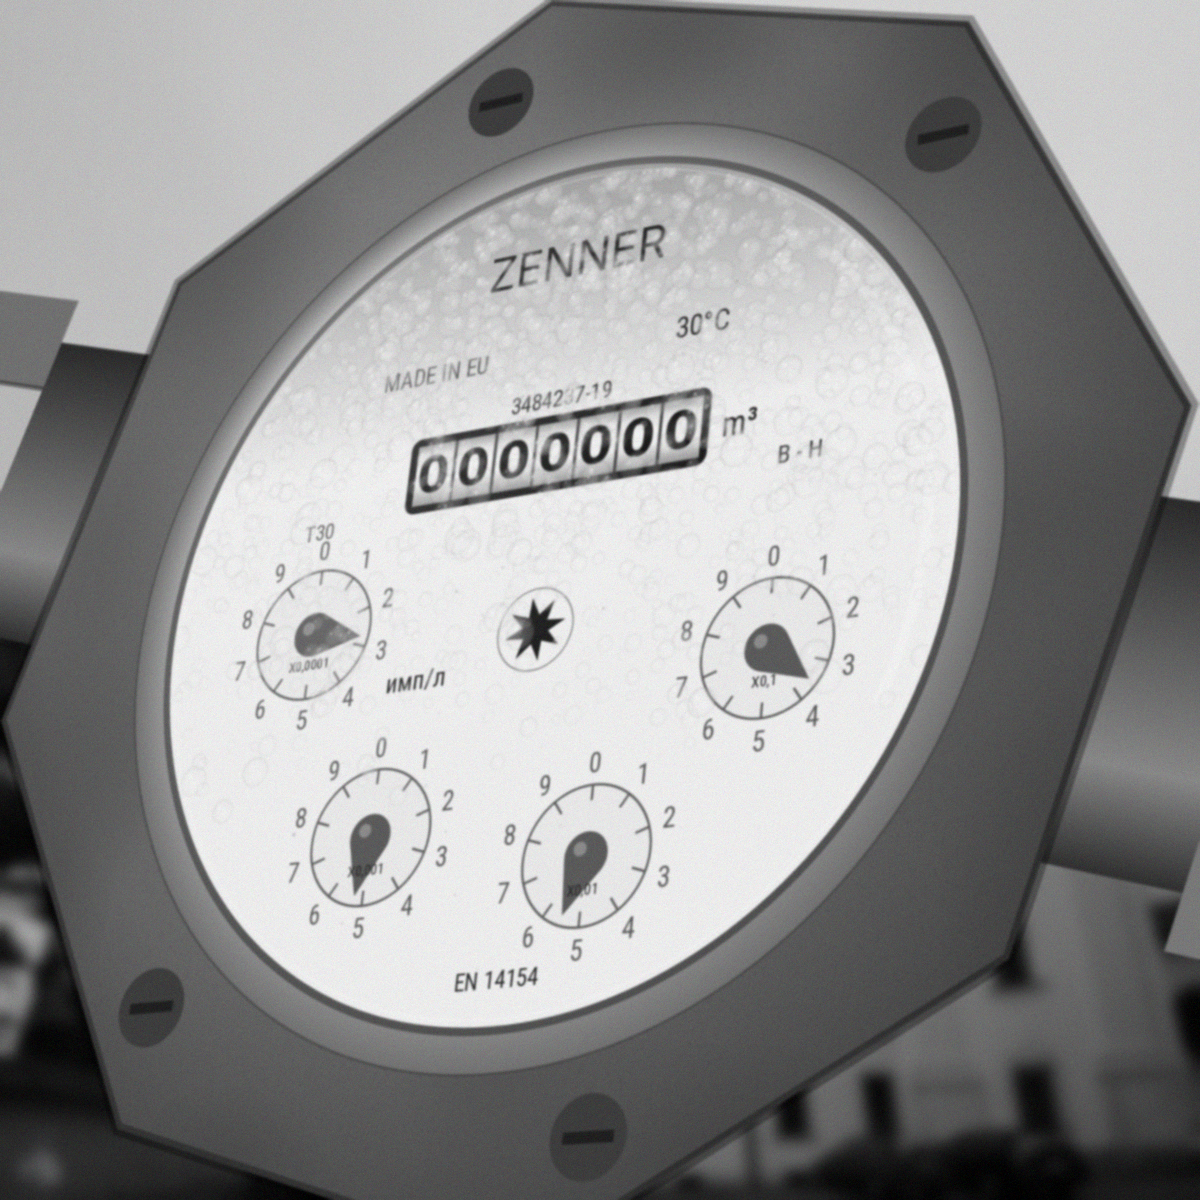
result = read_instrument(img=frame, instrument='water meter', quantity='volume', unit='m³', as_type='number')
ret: 0.3552 m³
